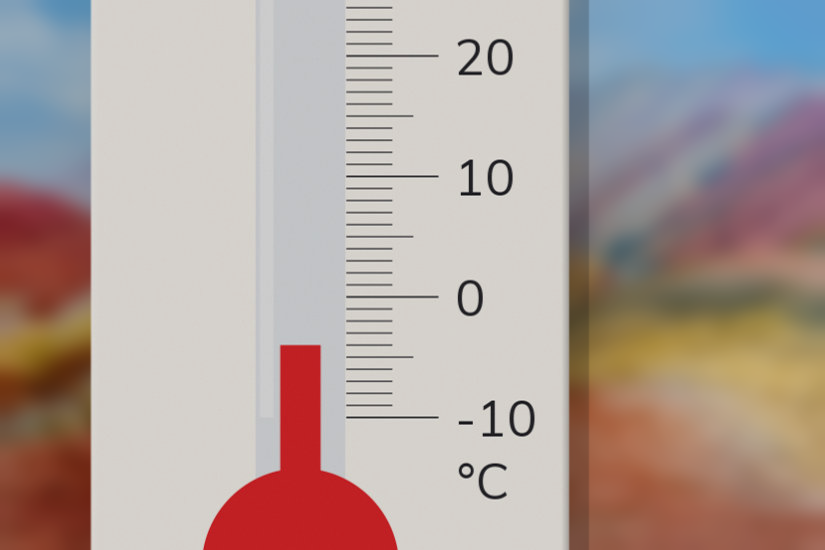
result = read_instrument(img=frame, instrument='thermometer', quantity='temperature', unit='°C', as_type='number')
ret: -4 °C
